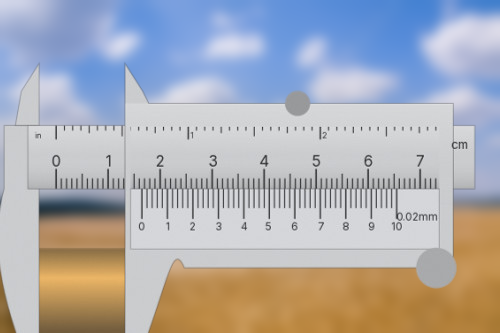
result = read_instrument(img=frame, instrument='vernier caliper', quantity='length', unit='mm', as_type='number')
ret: 16.5 mm
